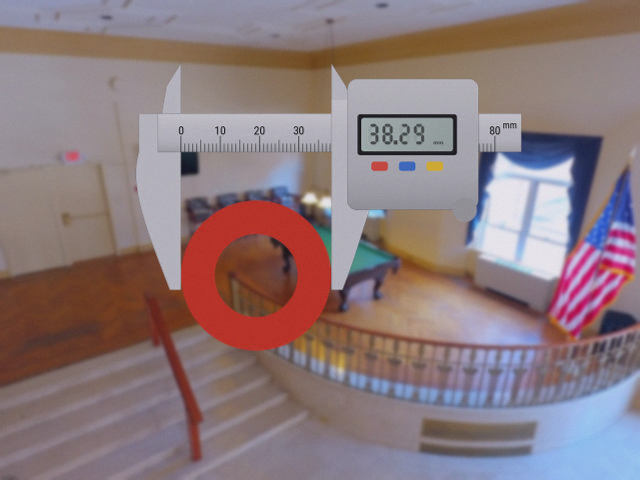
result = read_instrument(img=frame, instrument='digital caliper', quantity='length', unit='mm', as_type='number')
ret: 38.29 mm
